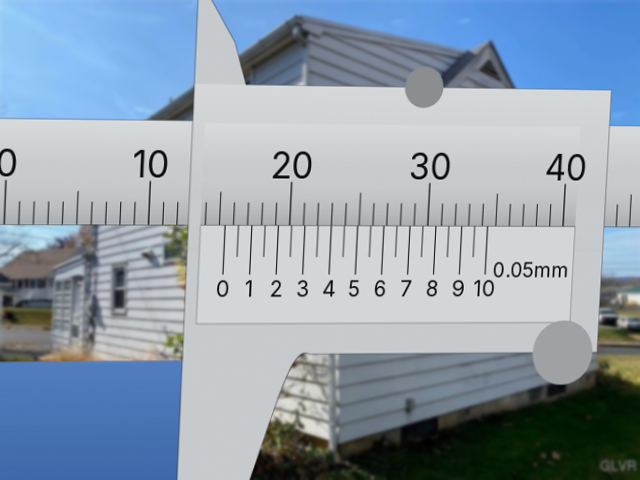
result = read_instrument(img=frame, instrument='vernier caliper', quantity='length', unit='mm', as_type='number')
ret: 15.4 mm
